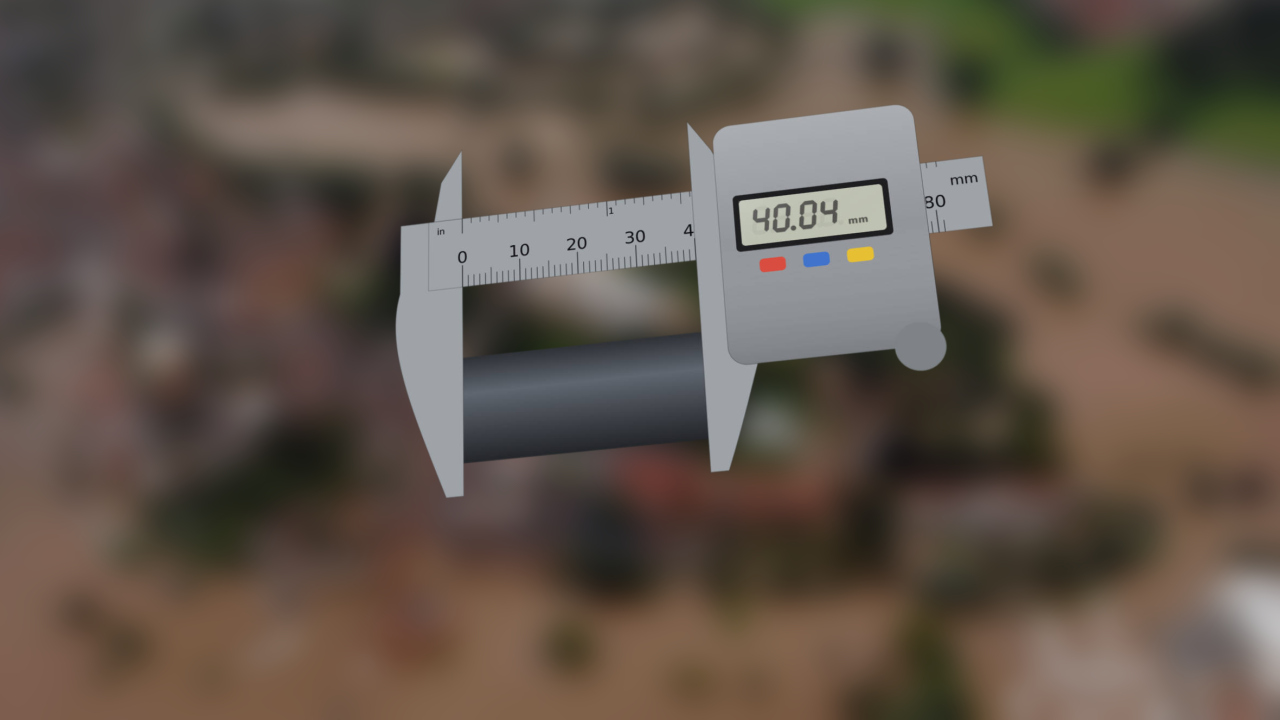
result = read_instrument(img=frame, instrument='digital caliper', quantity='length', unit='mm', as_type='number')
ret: 40.04 mm
